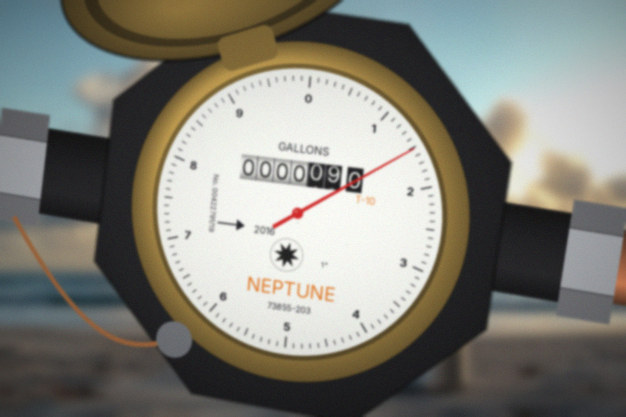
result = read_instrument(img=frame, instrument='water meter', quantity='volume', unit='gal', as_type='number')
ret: 91.5 gal
